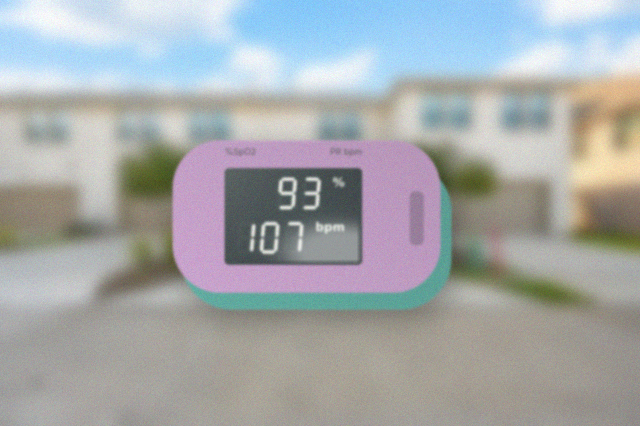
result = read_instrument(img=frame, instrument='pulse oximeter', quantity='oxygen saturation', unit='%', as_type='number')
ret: 93 %
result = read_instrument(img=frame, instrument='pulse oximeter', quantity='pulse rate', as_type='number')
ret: 107 bpm
